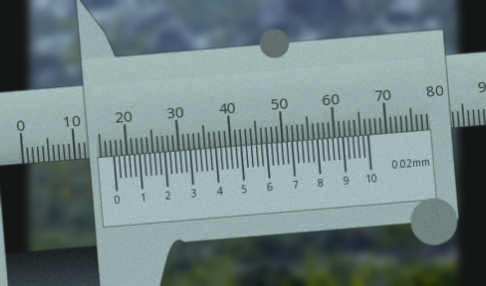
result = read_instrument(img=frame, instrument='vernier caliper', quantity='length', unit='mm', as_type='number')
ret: 17.5 mm
